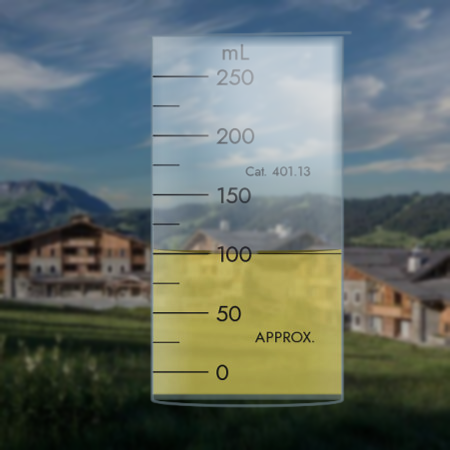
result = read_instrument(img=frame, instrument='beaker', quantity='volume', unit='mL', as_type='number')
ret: 100 mL
